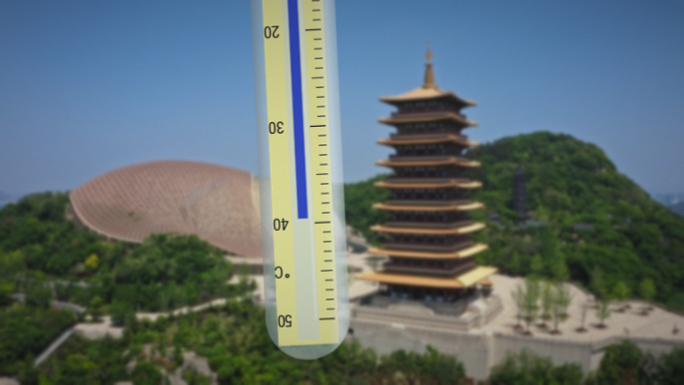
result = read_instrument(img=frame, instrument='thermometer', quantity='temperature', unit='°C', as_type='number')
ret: 39.5 °C
